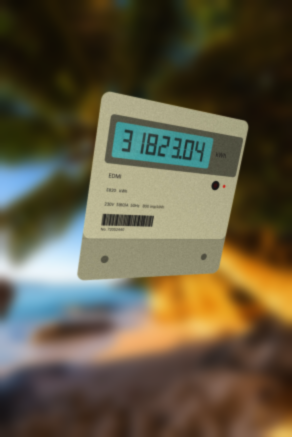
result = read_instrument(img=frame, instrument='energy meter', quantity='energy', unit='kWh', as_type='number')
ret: 31823.04 kWh
